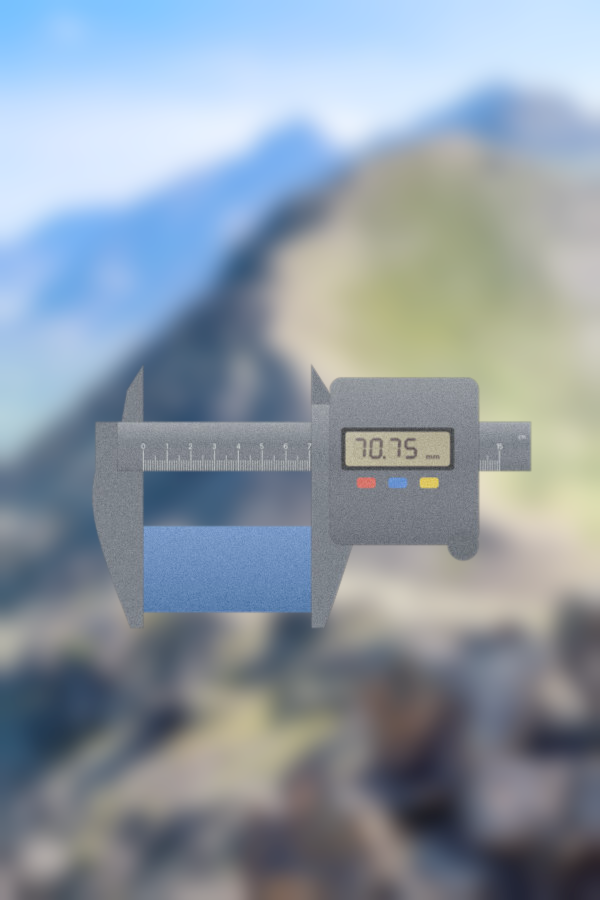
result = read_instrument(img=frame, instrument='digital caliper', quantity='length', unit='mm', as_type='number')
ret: 70.75 mm
